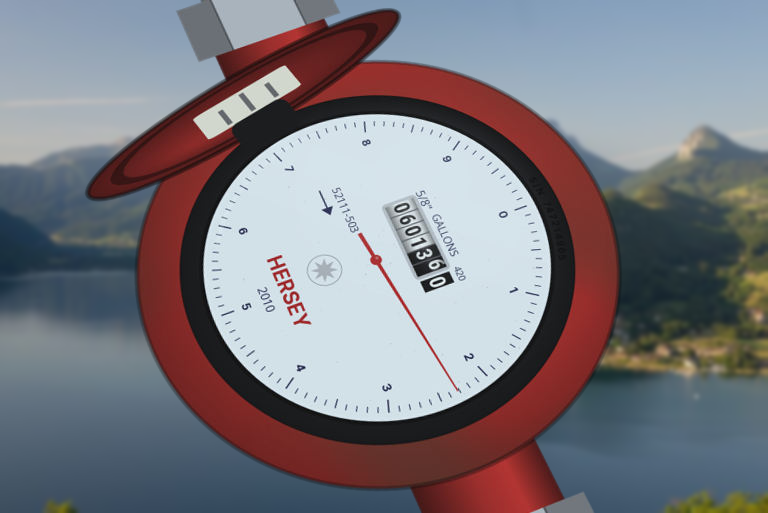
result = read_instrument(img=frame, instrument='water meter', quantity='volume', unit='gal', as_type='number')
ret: 601362.3 gal
